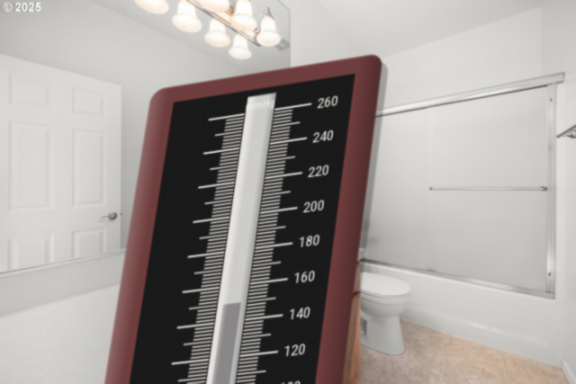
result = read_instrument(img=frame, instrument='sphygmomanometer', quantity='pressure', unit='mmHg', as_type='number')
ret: 150 mmHg
